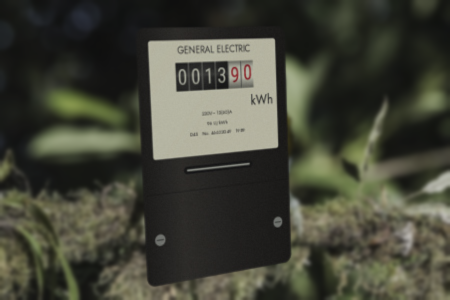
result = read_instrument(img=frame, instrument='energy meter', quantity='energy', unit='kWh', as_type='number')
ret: 13.90 kWh
